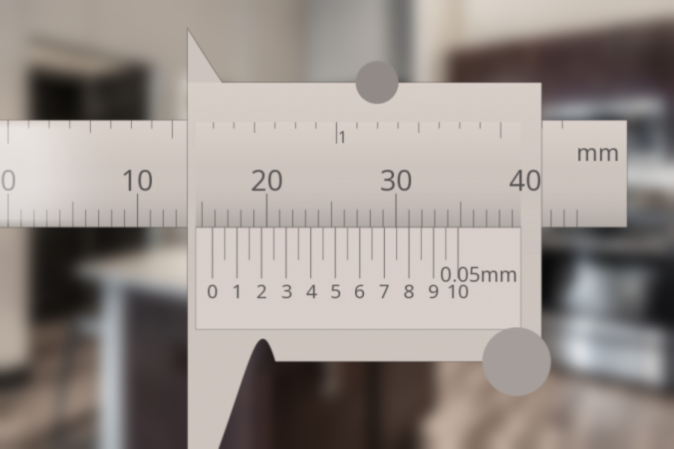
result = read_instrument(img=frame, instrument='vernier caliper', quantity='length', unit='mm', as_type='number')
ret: 15.8 mm
